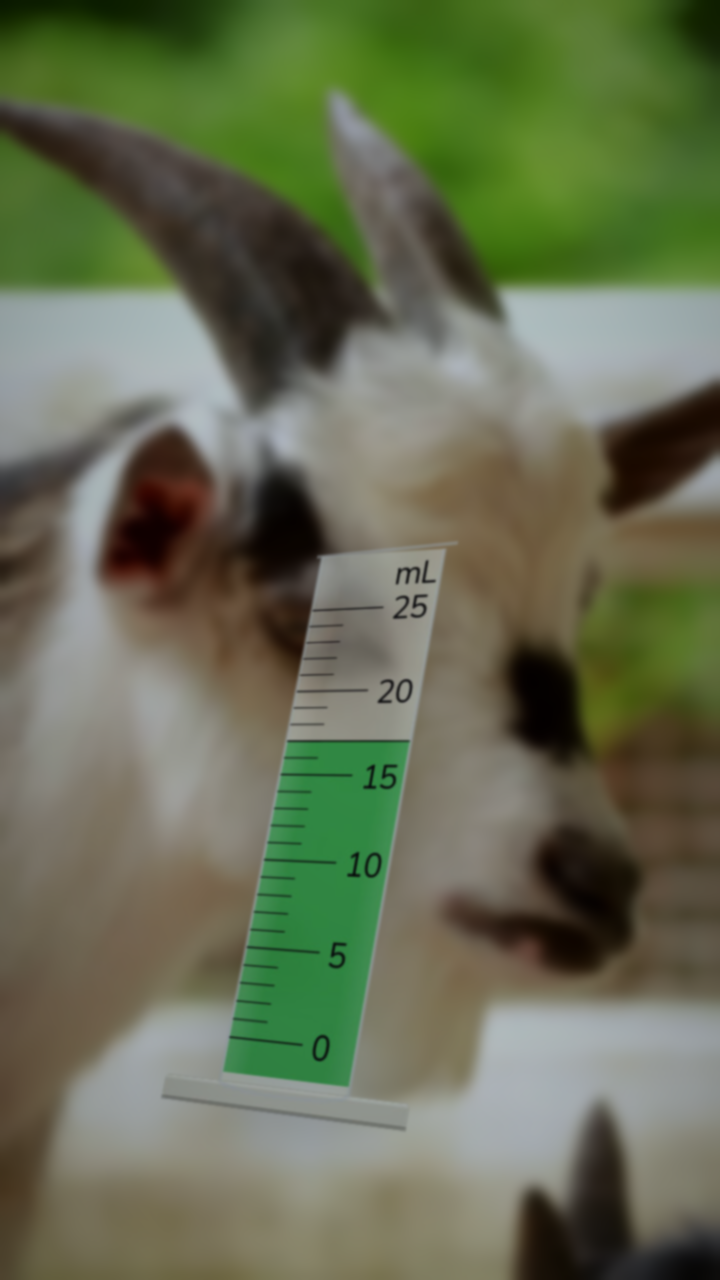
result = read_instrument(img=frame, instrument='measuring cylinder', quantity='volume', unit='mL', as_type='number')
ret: 17 mL
